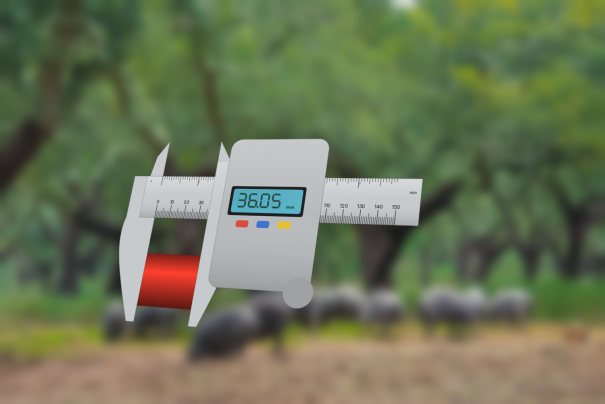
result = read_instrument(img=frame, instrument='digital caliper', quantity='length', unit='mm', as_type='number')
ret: 36.05 mm
